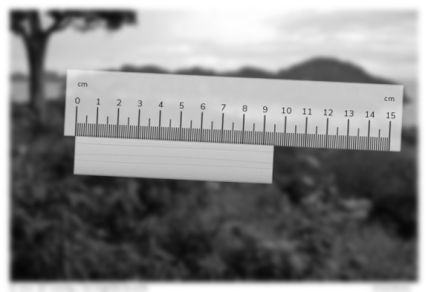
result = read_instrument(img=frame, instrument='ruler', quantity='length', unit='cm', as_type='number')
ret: 9.5 cm
